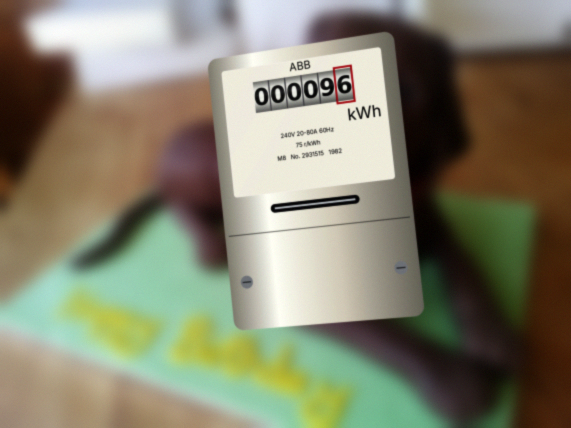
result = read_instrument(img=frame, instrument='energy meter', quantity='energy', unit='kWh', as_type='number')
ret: 9.6 kWh
